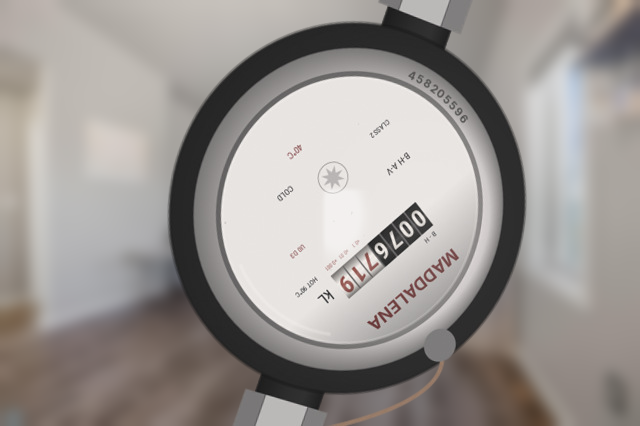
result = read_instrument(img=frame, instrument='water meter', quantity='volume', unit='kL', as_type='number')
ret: 76.719 kL
